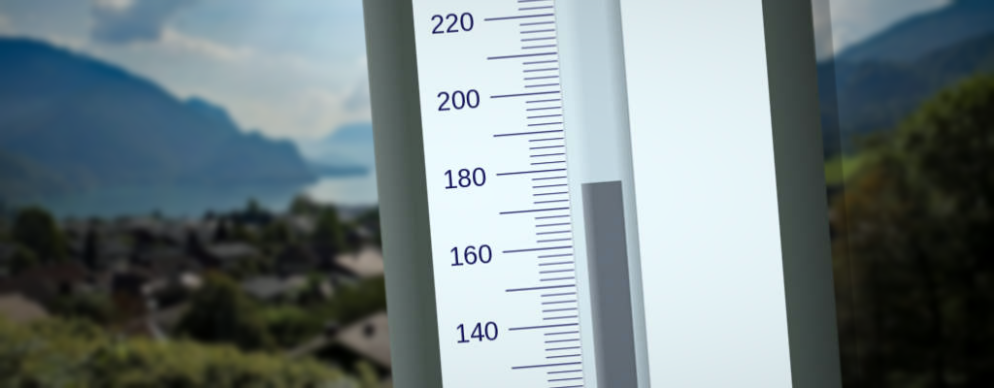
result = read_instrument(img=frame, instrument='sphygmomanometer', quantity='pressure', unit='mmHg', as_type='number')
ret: 176 mmHg
